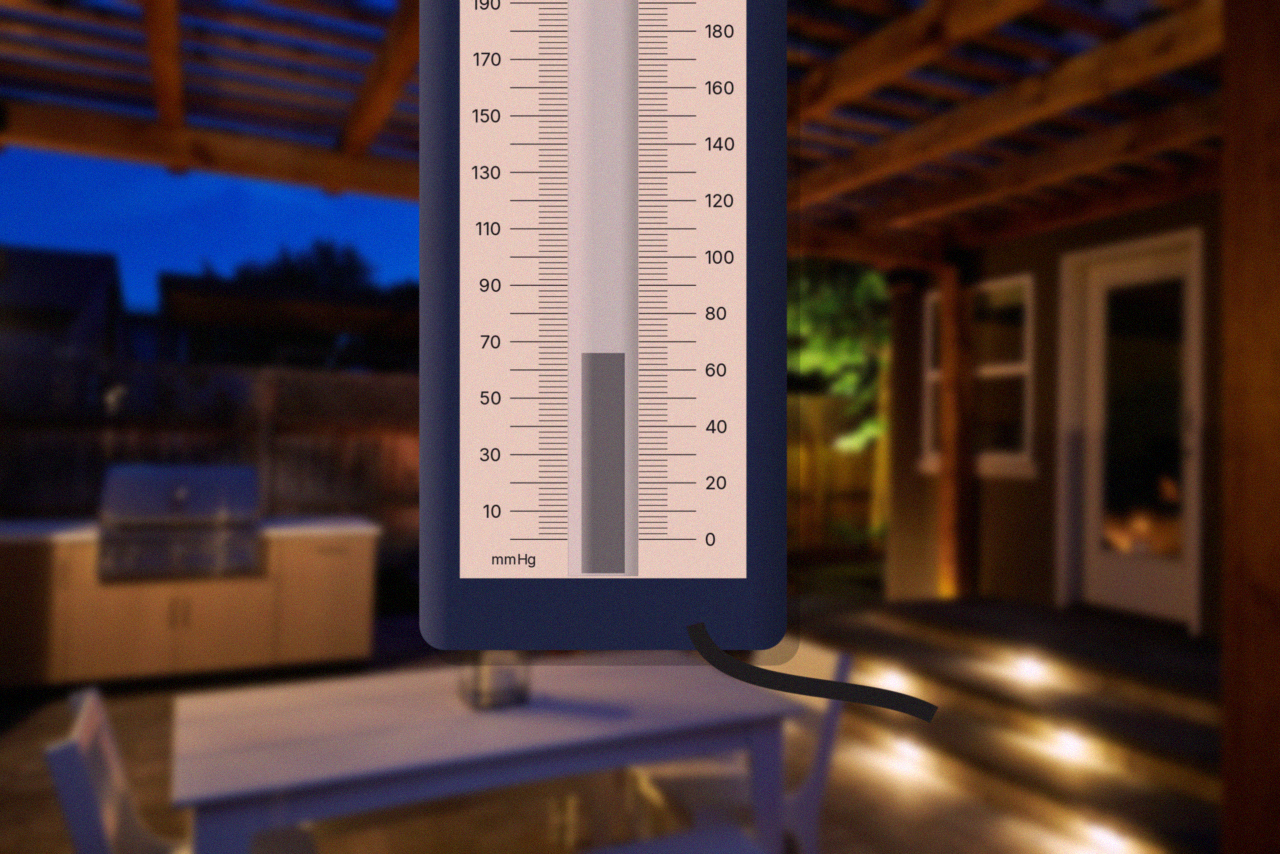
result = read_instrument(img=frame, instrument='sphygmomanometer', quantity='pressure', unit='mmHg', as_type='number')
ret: 66 mmHg
